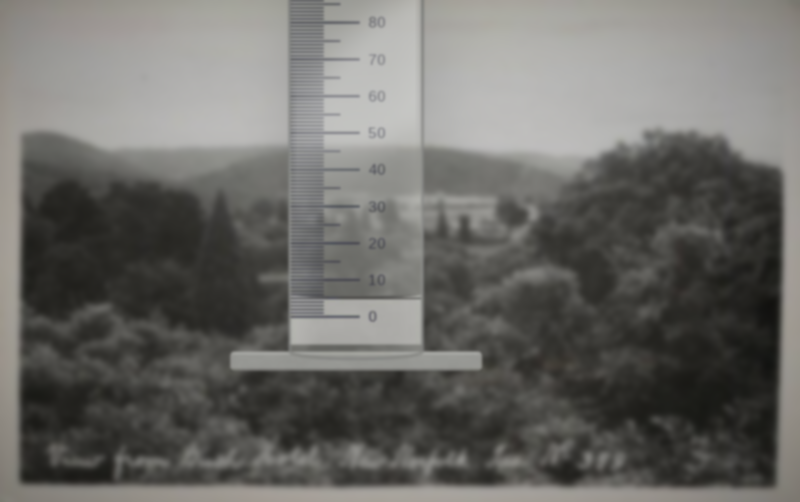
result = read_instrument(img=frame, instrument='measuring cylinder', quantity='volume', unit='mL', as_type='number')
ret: 5 mL
